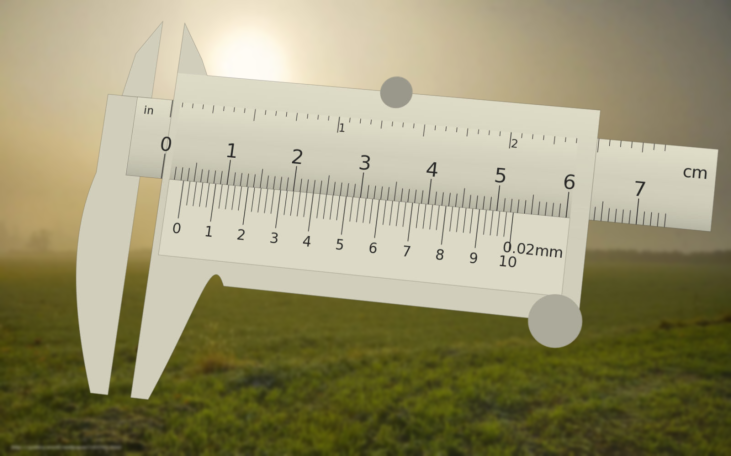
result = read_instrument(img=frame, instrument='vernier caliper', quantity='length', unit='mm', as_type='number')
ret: 3.4 mm
